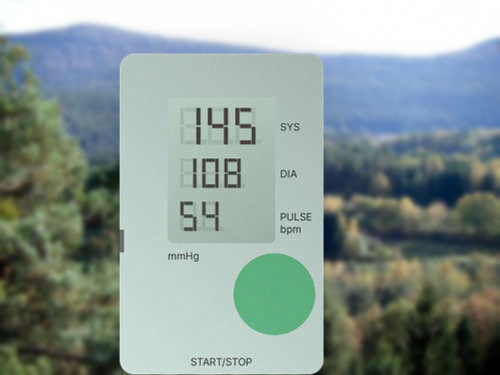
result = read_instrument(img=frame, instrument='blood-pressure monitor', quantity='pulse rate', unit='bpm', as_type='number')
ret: 54 bpm
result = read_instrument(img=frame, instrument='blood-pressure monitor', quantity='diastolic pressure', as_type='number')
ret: 108 mmHg
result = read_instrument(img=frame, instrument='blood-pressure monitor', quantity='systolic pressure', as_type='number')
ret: 145 mmHg
